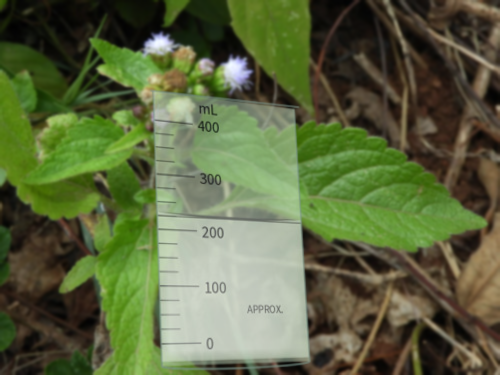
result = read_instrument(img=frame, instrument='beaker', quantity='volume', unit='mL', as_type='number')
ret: 225 mL
